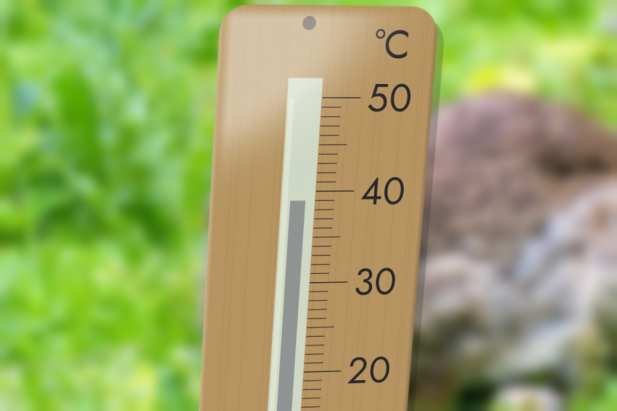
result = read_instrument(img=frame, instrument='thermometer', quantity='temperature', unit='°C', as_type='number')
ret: 39 °C
